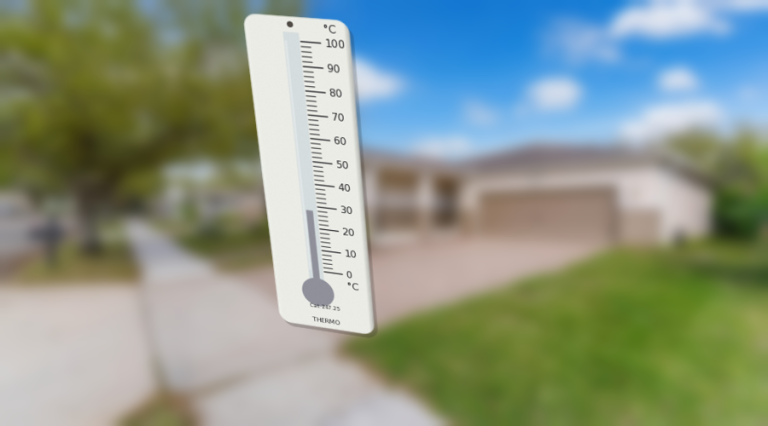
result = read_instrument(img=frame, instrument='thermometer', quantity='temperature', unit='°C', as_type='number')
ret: 28 °C
